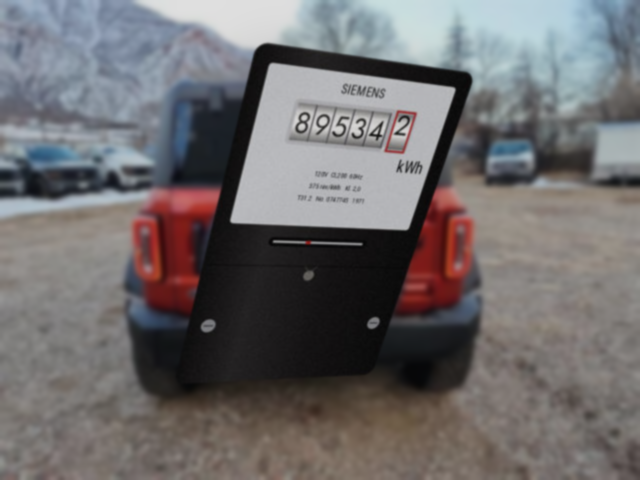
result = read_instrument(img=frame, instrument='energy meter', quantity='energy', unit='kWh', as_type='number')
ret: 89534.2 kWh
